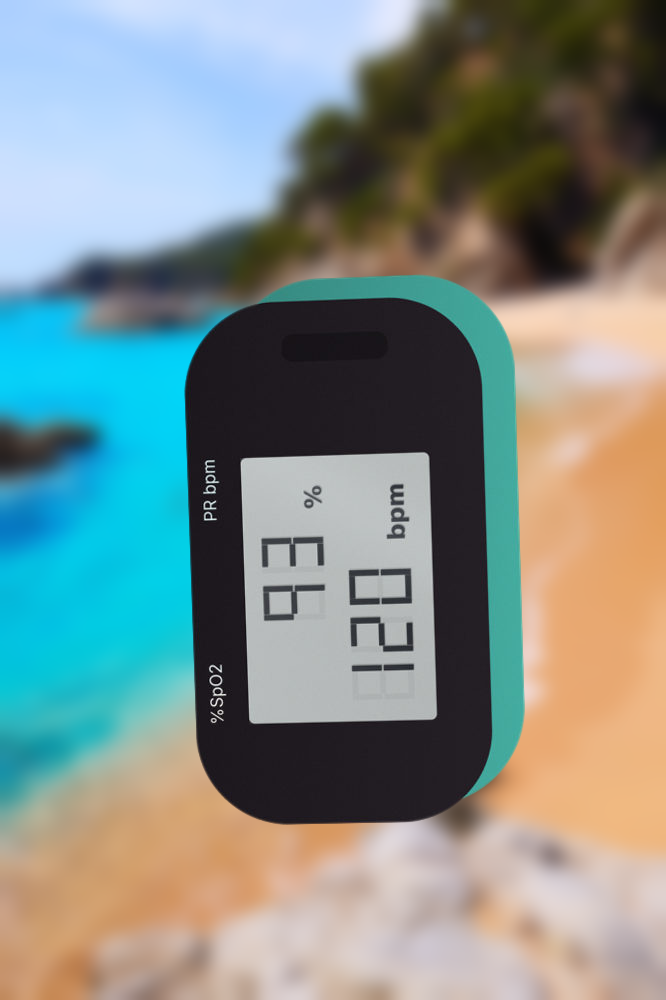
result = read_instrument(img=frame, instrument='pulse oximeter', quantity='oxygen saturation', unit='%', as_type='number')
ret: 93 %
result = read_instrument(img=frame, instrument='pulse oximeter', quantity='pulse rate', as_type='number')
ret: 120 bpm
